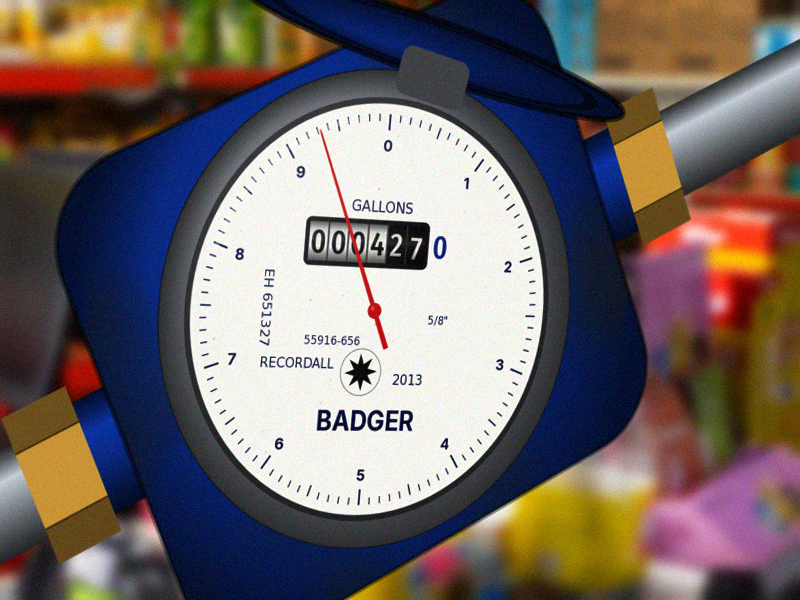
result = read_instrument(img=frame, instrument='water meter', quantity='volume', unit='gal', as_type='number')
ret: 4269.3 gal
